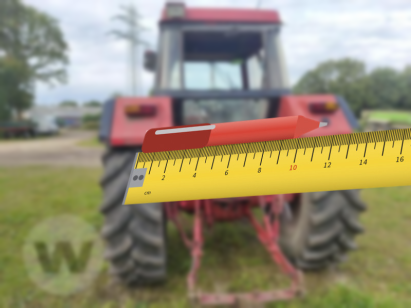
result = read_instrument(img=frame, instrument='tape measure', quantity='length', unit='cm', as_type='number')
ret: 11.5 cm
